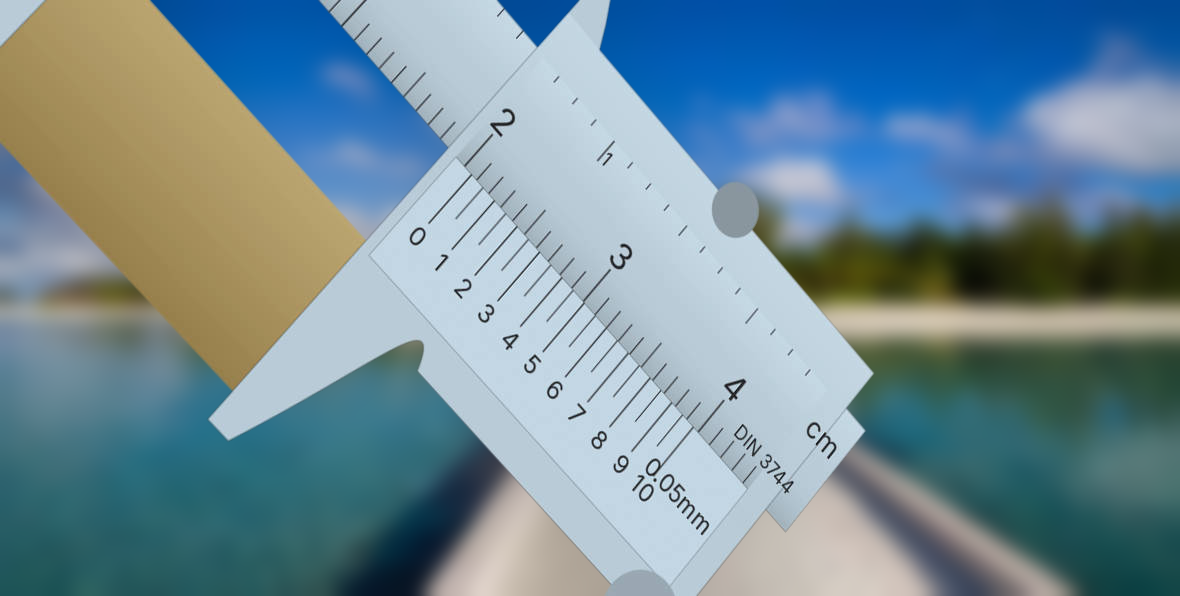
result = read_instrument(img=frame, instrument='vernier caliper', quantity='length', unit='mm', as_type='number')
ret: 20.6 mm
